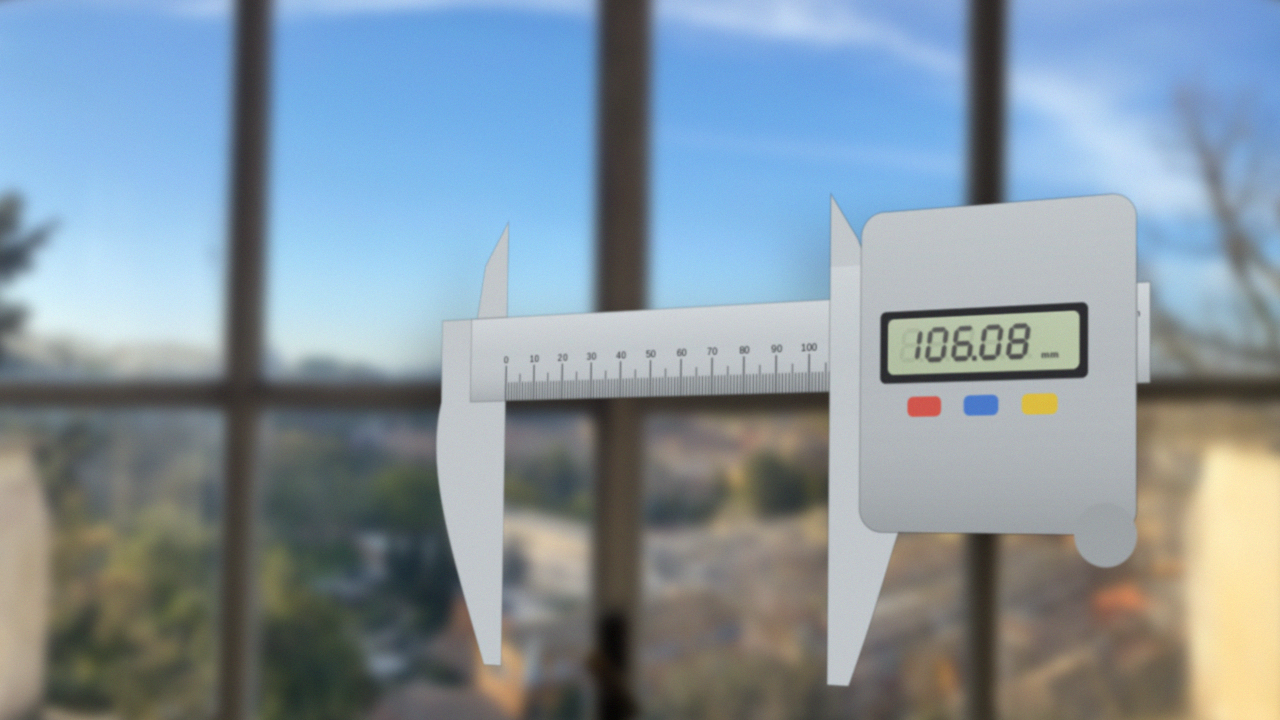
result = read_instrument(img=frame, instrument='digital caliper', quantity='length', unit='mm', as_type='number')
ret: 106.08 mm
